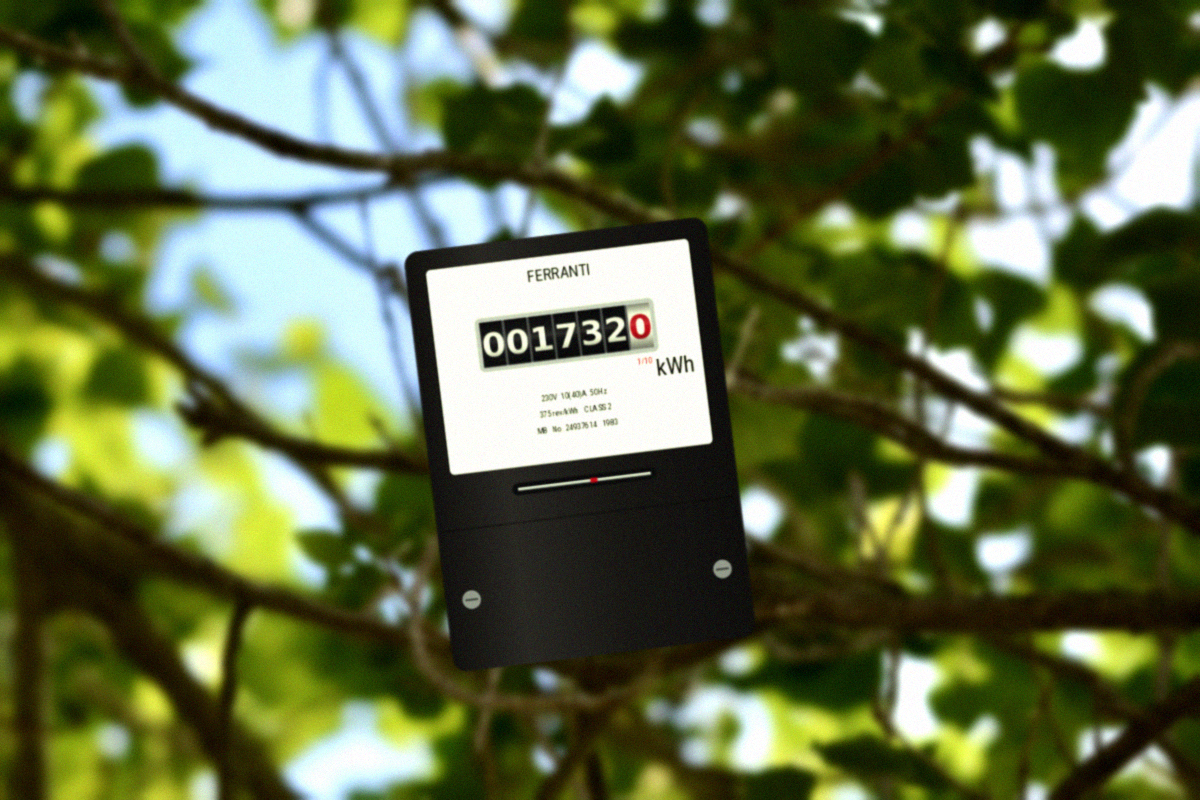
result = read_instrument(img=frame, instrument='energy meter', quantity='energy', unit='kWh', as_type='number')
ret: 1732.0 kWh
